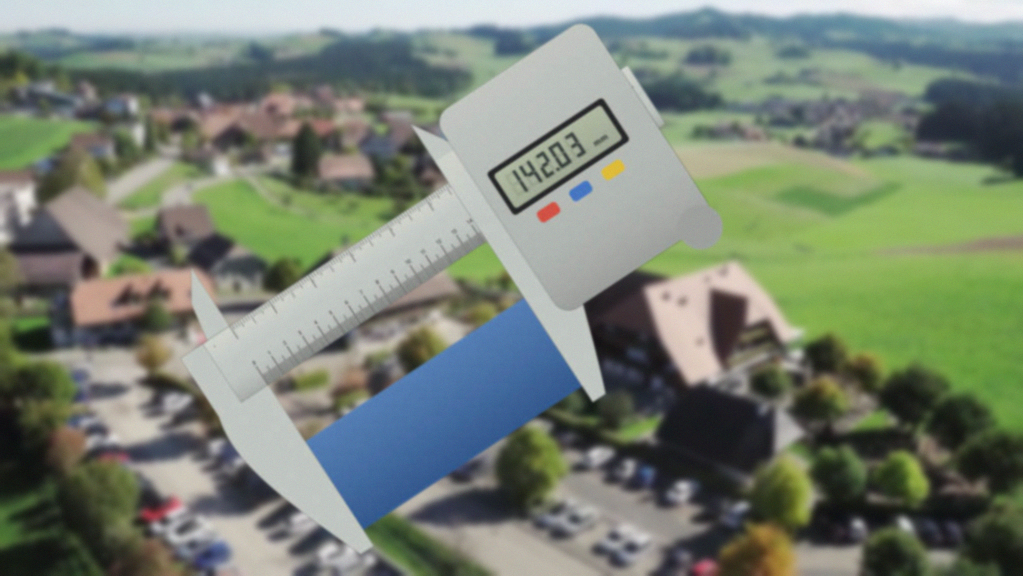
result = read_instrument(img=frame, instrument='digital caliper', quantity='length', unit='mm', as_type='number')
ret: 142.03 mm
